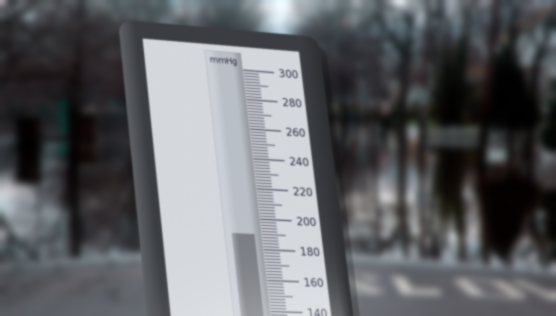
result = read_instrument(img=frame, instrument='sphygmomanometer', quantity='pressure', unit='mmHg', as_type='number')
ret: 190 mmHg
